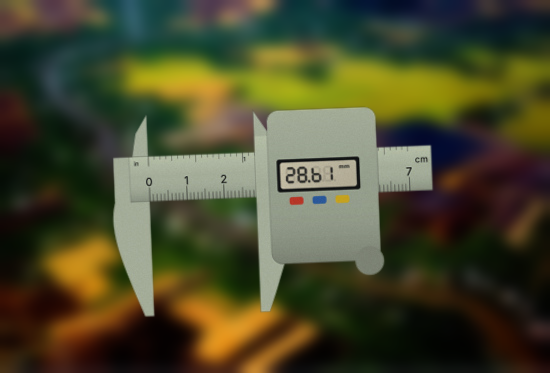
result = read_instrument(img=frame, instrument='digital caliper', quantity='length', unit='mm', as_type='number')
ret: 28.61 mm
